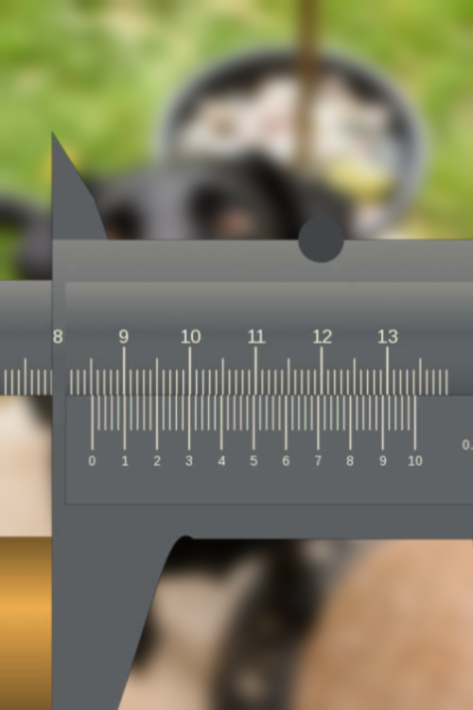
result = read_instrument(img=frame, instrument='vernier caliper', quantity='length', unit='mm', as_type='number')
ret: 85.2 mm
